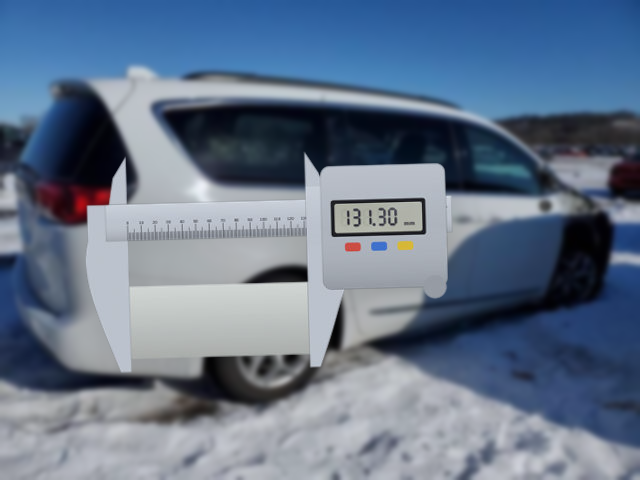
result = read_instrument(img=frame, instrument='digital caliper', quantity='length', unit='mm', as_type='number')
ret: 131.30 mm
